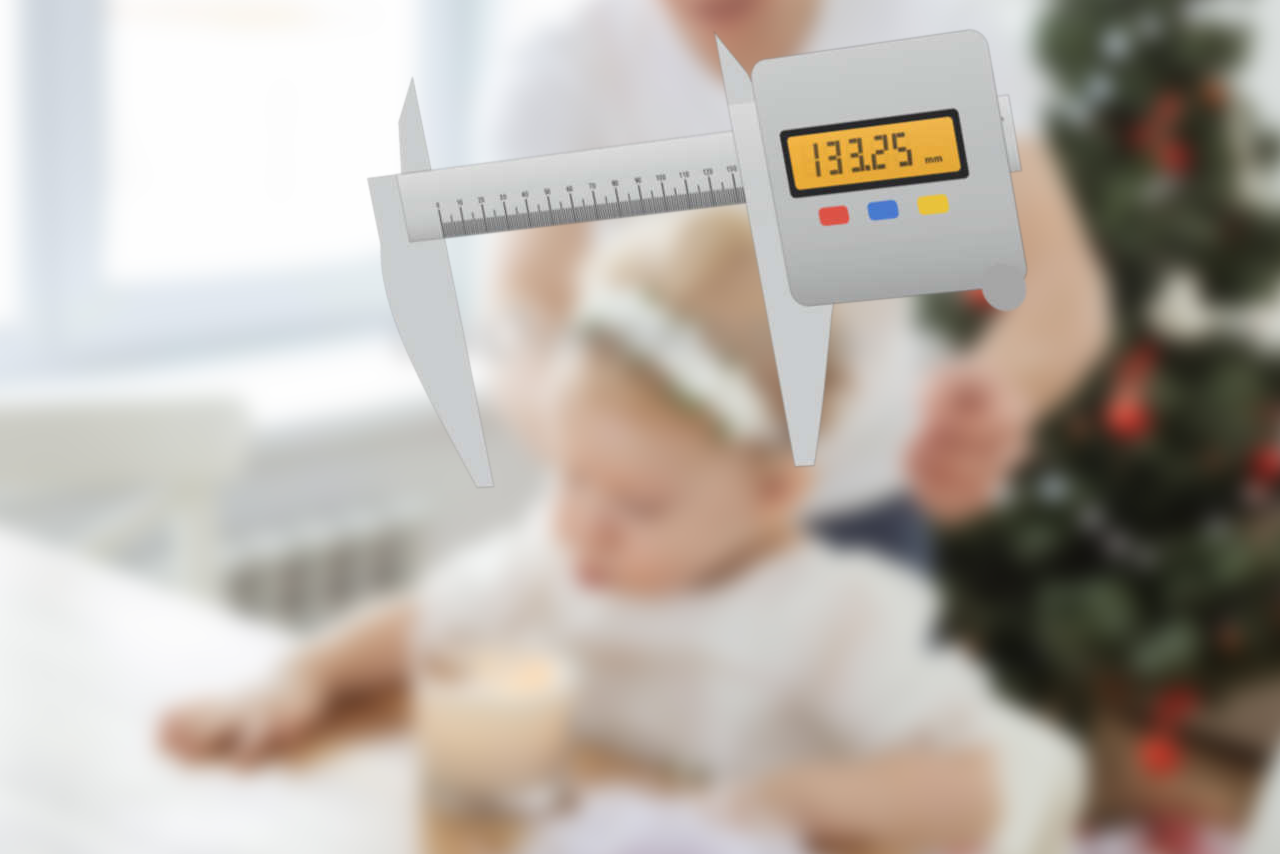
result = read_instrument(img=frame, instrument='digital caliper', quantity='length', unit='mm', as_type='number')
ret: 133.25 mm
